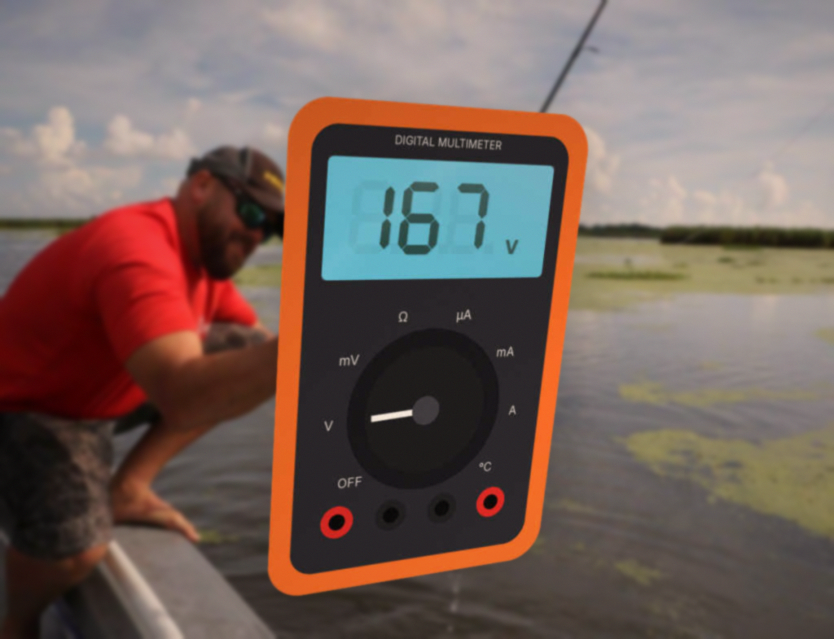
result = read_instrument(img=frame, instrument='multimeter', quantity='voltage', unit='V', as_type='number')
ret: 167 V
